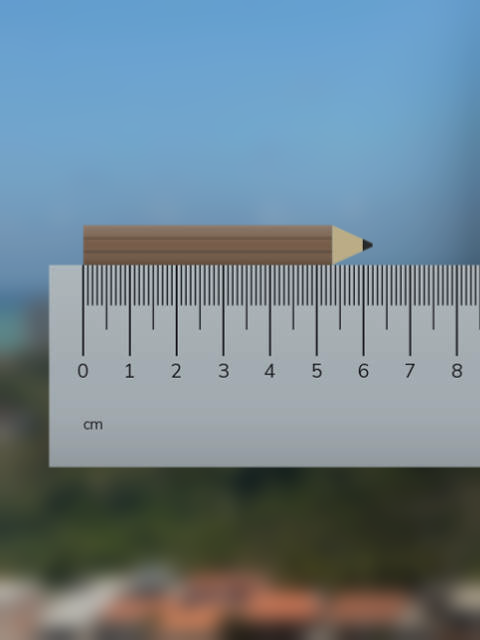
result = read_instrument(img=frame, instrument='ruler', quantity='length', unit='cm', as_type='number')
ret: 6.2 cm
